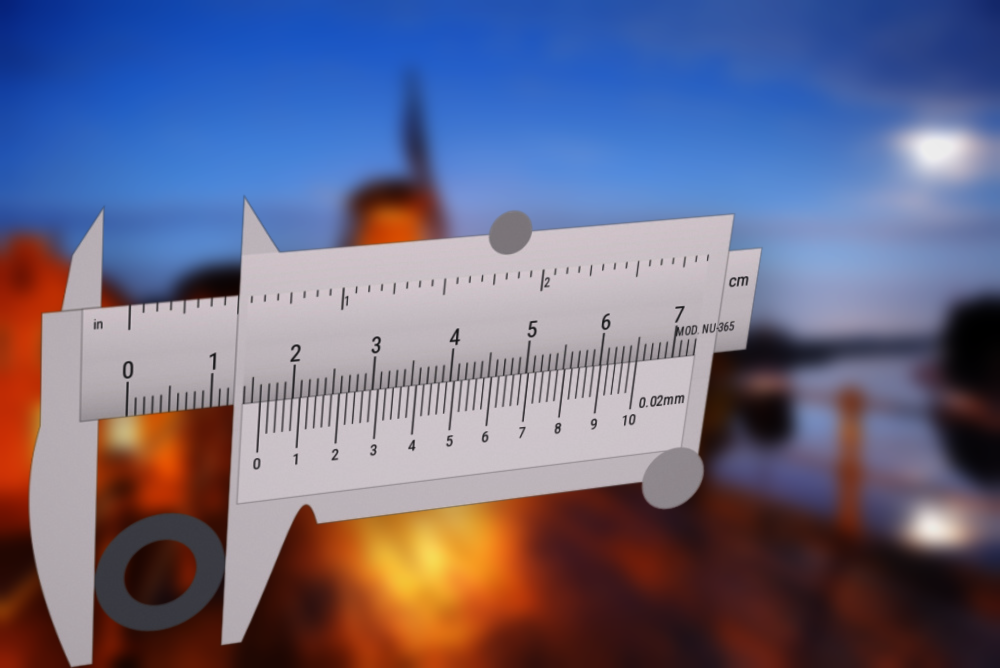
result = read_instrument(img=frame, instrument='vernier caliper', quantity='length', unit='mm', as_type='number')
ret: 16.0 mm
